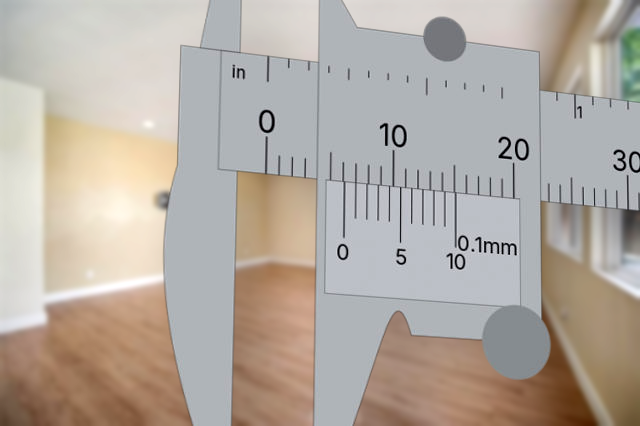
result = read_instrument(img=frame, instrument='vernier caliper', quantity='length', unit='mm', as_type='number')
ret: 6.1 mm
